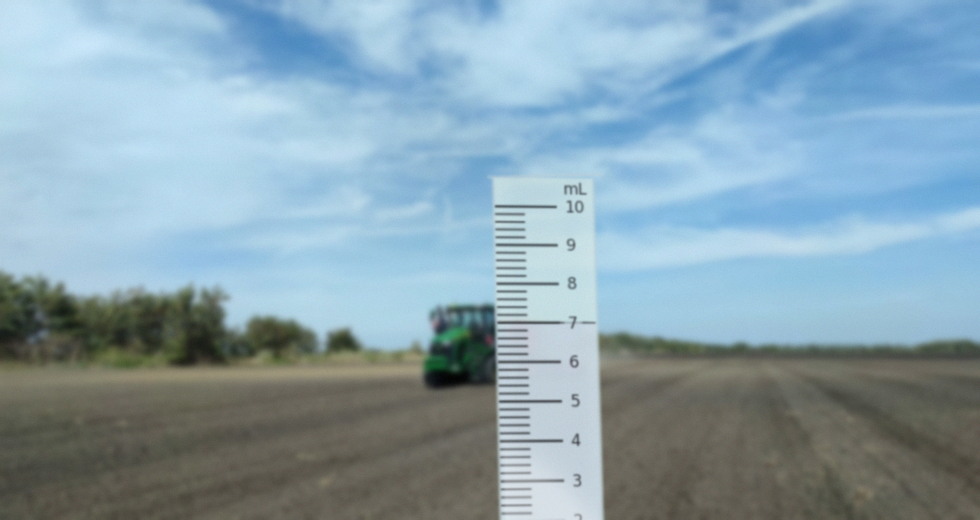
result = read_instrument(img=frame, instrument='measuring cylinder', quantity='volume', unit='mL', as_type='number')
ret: 7 mL
